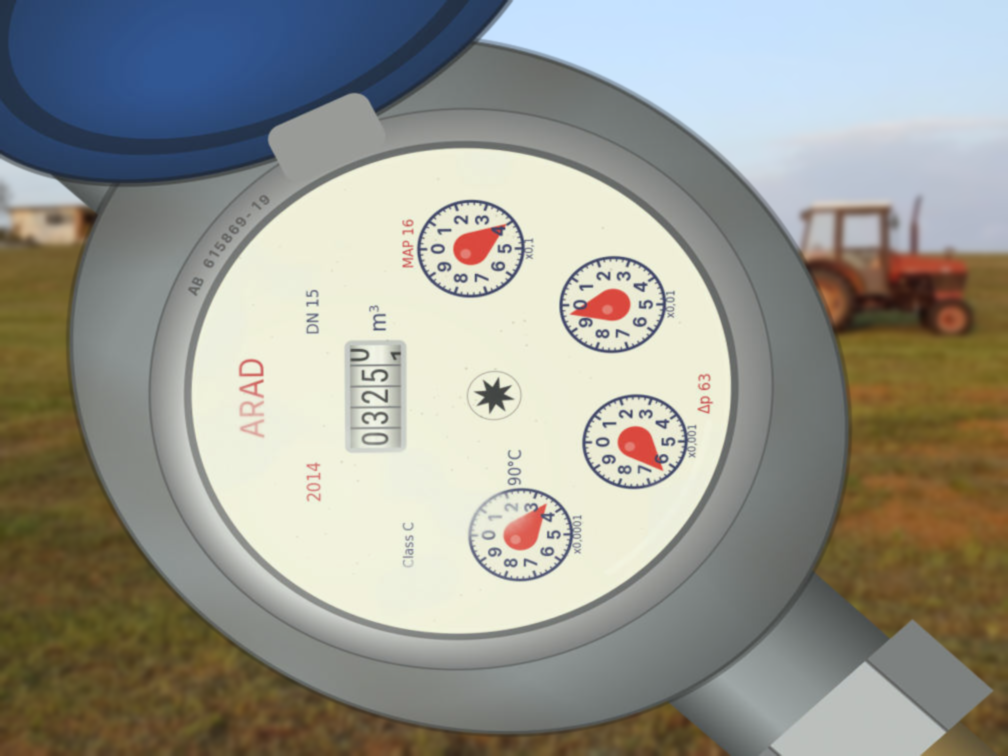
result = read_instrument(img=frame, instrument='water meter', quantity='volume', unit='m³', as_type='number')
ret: 3250.3963 m³
